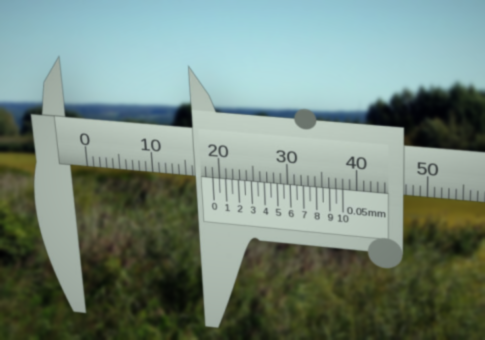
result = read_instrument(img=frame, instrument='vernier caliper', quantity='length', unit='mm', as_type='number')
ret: 19.0 mm
